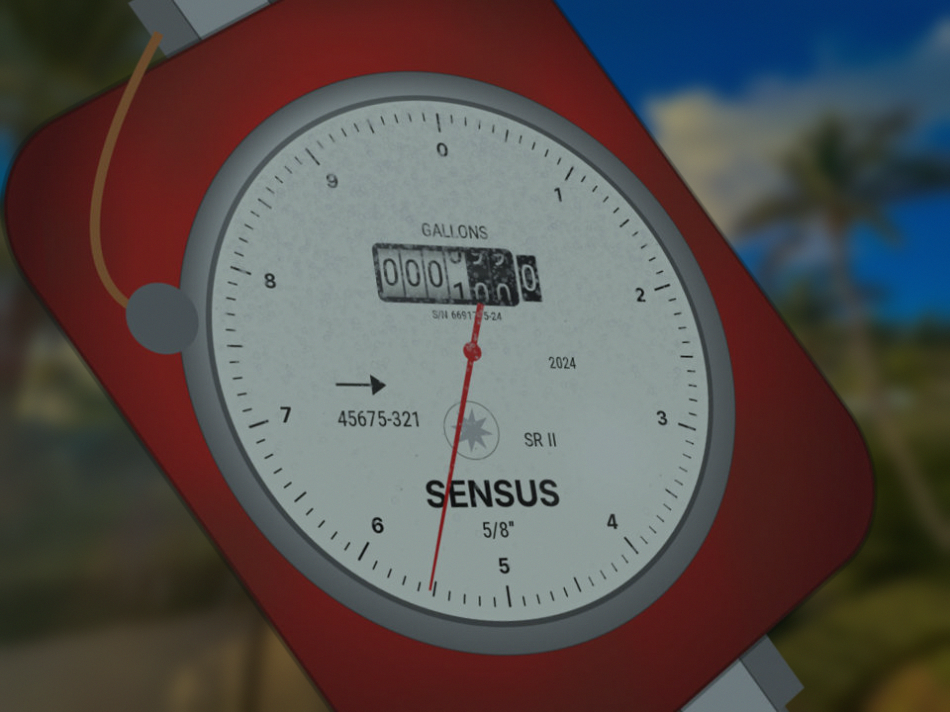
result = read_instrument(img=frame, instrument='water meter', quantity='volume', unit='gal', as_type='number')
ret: 995.5 gal
